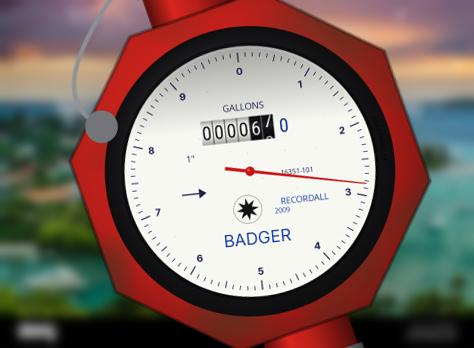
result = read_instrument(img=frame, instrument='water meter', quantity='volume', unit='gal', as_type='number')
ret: 672.8 gal
